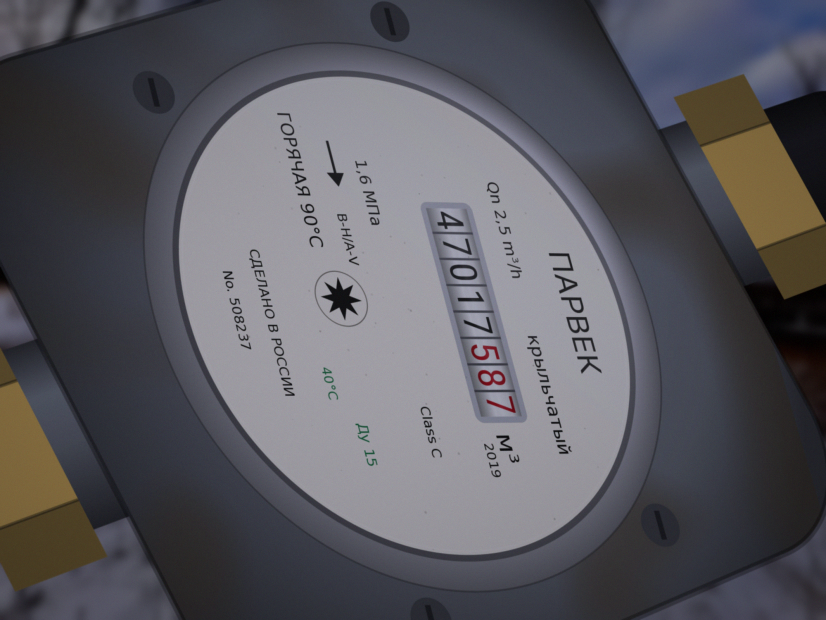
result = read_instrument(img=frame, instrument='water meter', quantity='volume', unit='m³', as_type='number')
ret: 47017.587 m³
